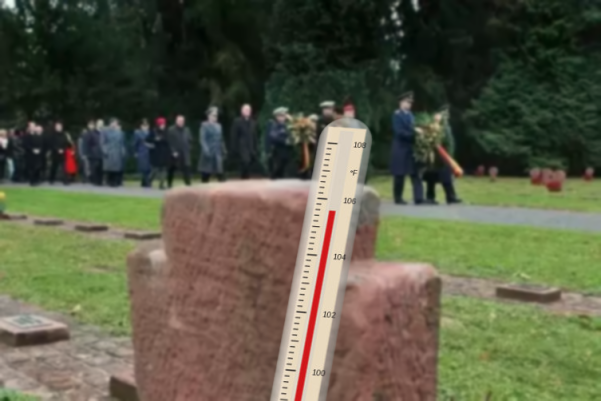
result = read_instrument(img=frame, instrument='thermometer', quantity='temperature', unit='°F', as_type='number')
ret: 105.6 °F
